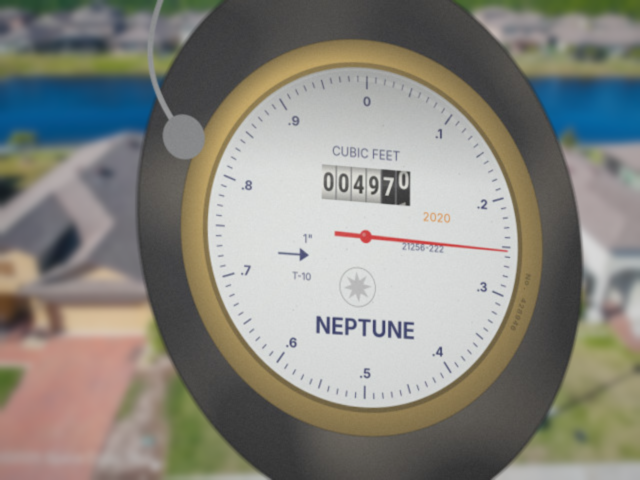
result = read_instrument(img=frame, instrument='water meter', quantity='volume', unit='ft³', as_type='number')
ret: 4970.25 ft³
